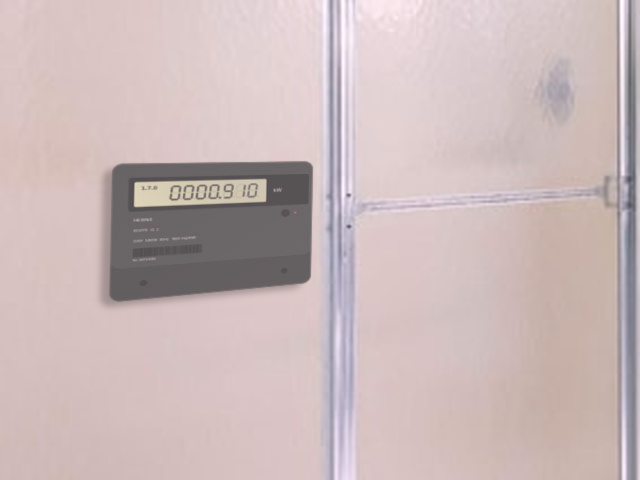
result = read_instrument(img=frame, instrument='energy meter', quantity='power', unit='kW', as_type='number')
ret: 0.910 kW
